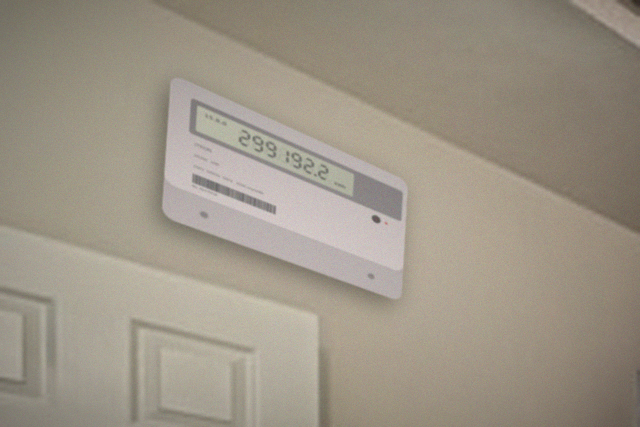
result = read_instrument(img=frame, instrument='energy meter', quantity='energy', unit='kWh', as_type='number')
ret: 299192.2 kWh
